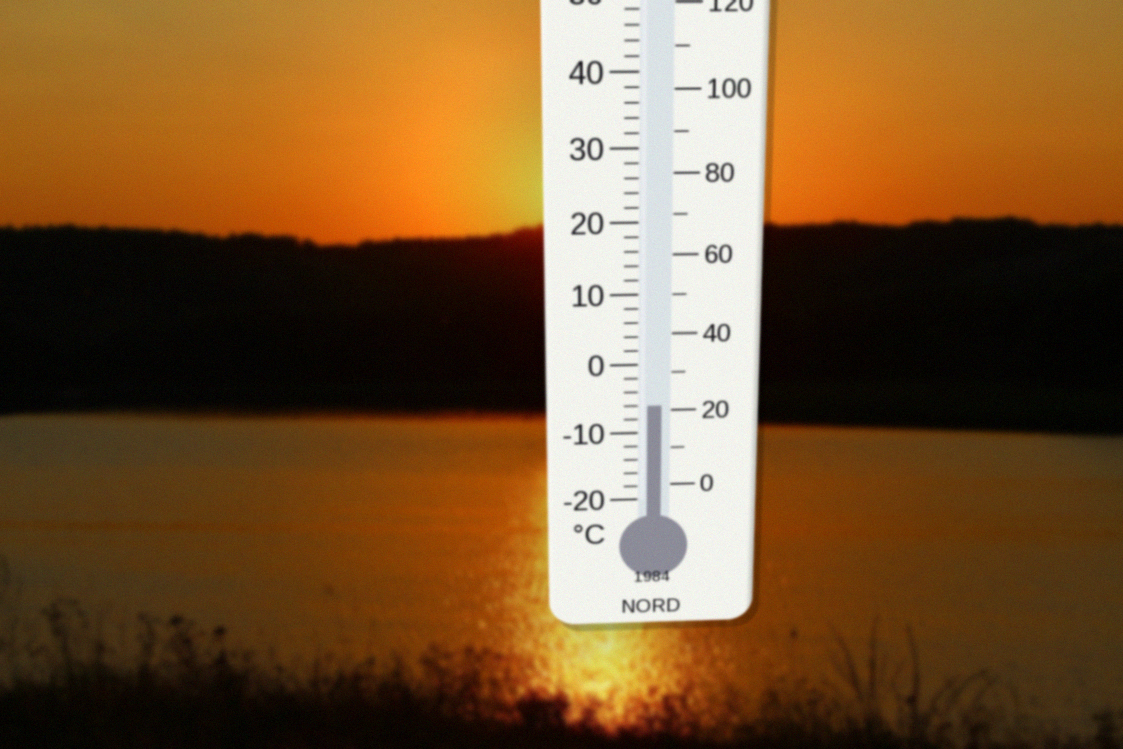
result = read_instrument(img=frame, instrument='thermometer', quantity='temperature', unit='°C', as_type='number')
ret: -6 °C
